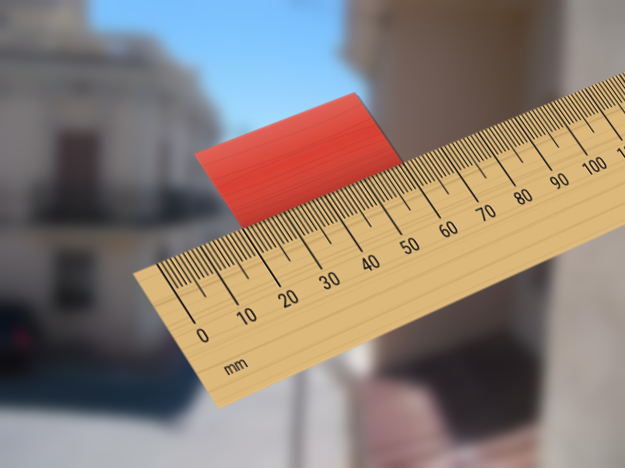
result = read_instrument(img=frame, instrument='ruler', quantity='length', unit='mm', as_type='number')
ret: 40 mm
